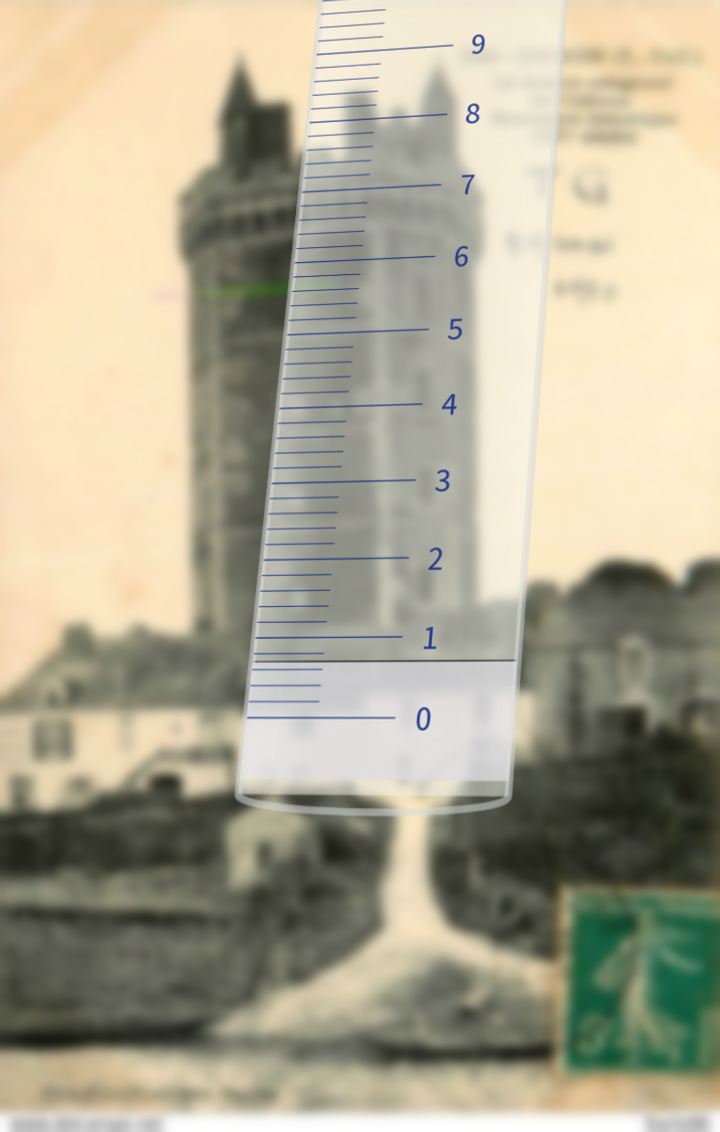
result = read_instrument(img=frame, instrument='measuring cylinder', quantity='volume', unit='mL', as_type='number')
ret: 0.7 mL
